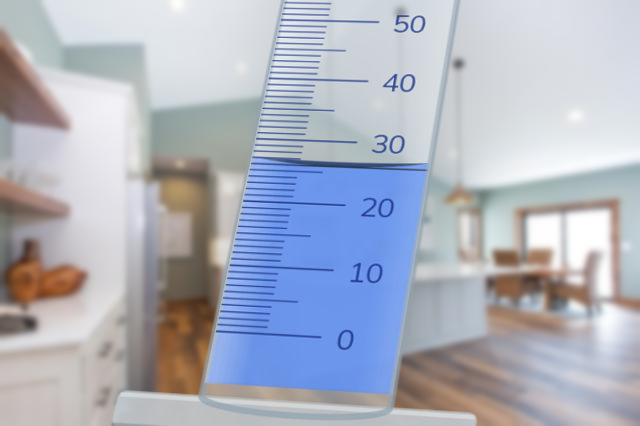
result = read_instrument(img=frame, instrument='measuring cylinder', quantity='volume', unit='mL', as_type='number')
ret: 26 mL
